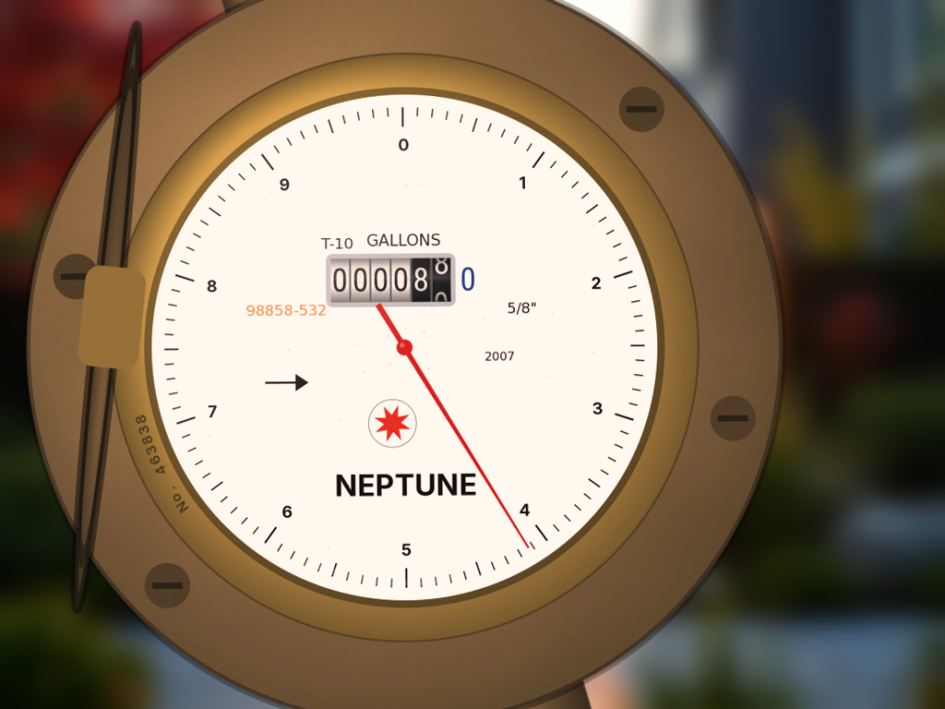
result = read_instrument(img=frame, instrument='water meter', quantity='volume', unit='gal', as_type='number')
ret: 884.1 gal
